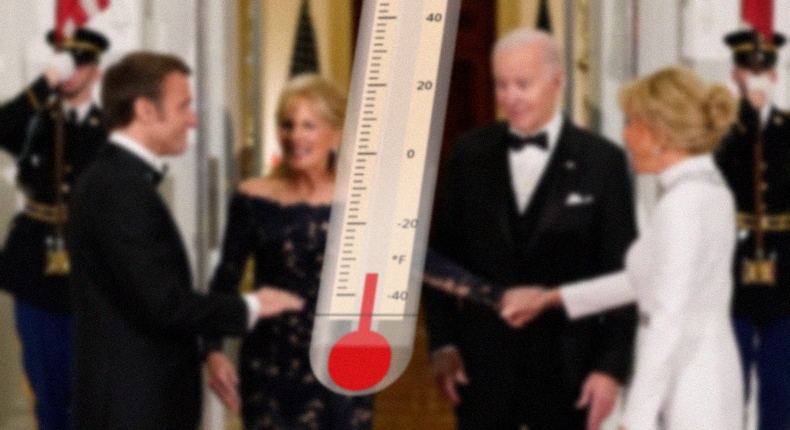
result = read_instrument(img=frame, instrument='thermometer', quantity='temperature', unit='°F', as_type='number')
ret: -34 °F
